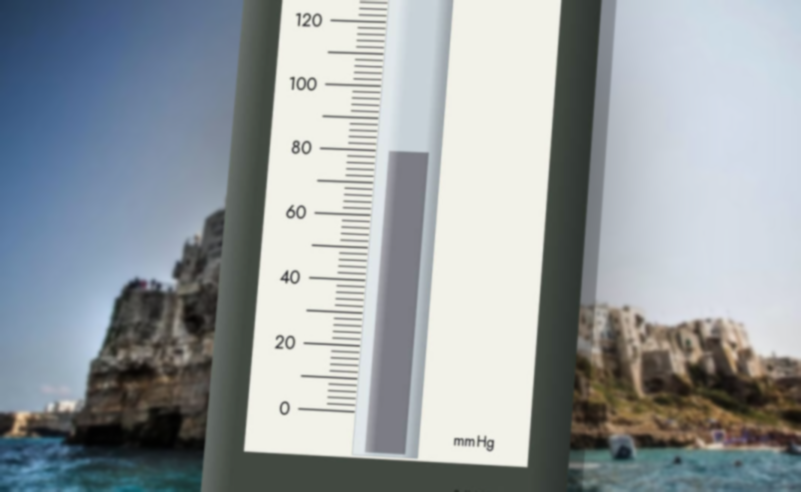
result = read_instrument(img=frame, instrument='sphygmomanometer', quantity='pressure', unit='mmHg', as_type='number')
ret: 80 mmHg
